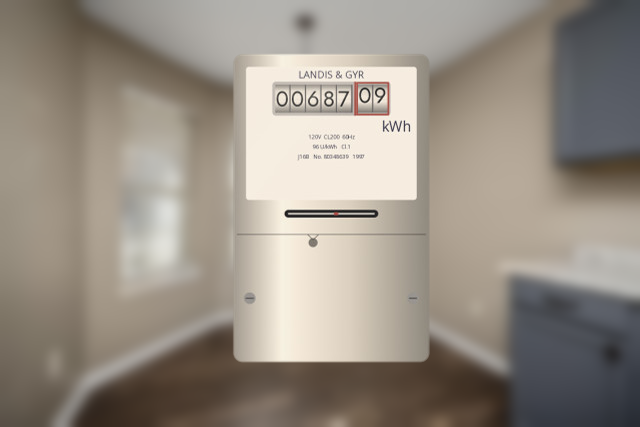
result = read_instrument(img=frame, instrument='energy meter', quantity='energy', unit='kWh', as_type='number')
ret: 687.09 kWh
